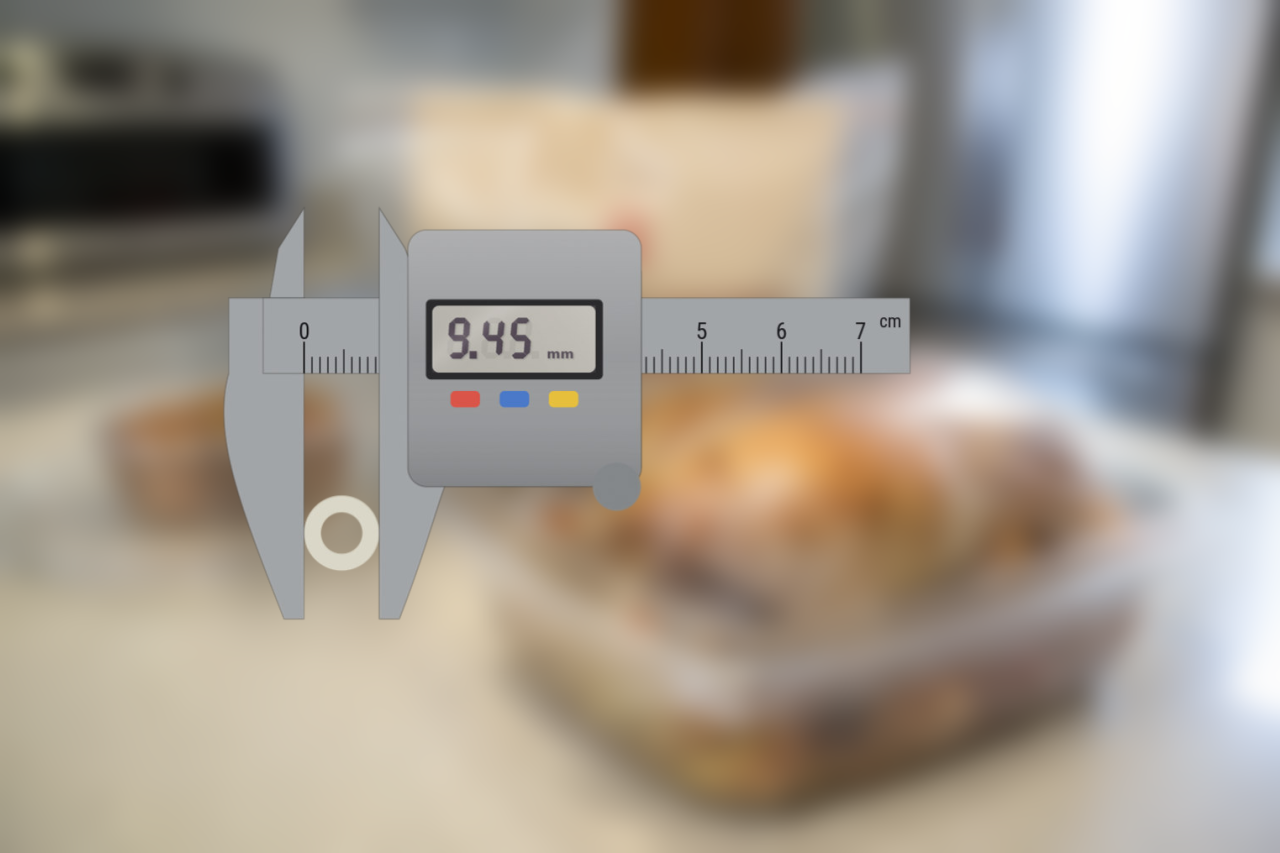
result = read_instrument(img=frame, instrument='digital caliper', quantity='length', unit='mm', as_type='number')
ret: 9.45 mm
